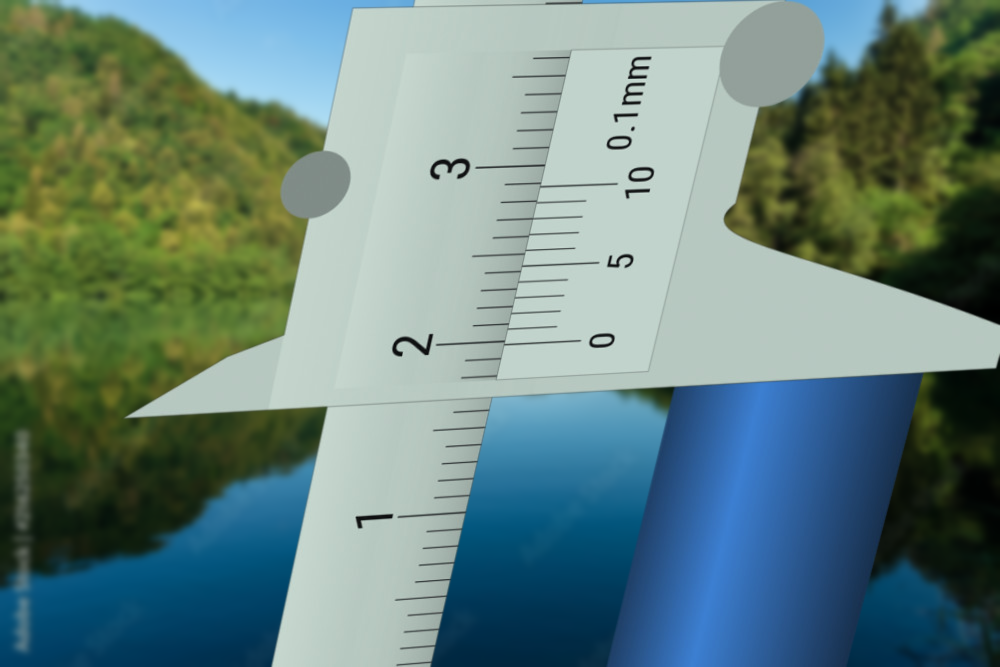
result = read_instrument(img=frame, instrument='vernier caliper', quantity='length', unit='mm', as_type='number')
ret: 19.8 mm
